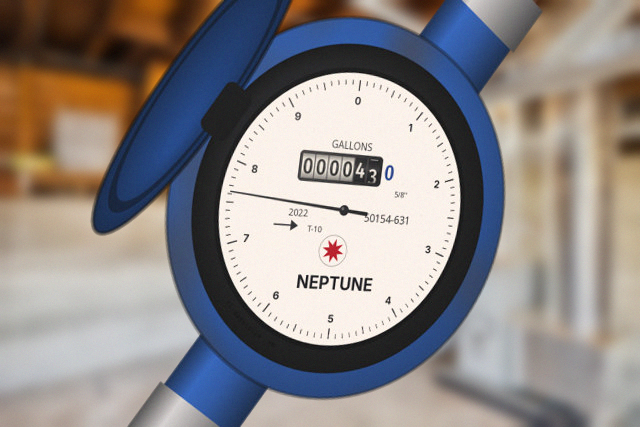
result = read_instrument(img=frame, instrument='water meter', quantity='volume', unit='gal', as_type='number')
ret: 427.6 gal
